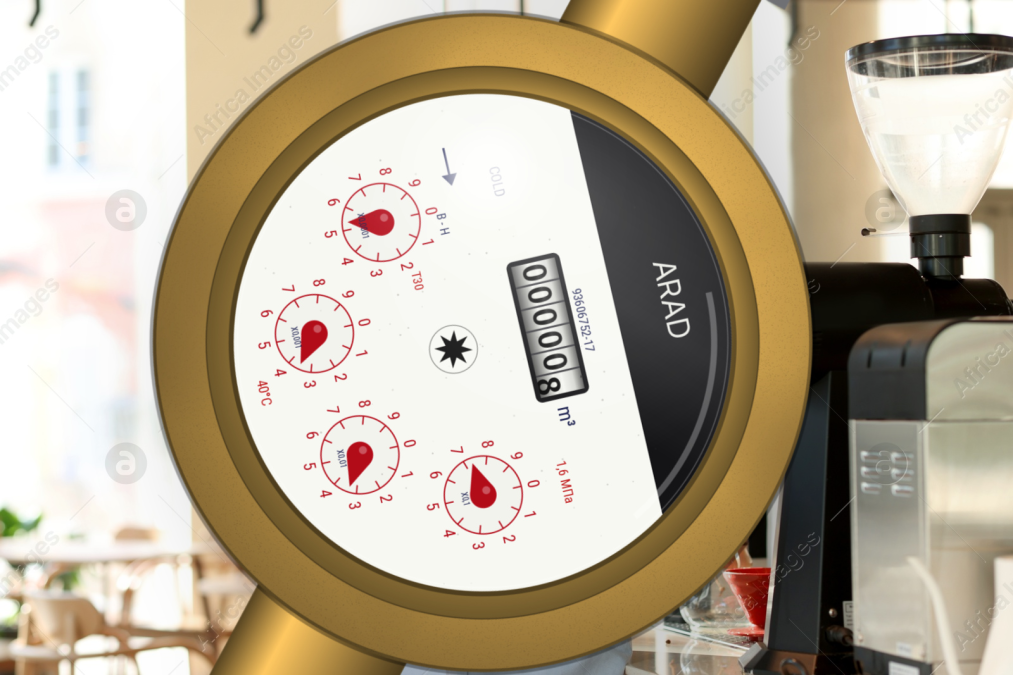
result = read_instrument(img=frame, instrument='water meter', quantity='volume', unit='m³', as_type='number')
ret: 7.7335 m³
